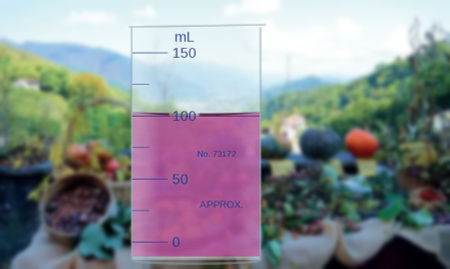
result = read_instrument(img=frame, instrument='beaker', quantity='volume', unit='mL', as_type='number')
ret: 100 mL
